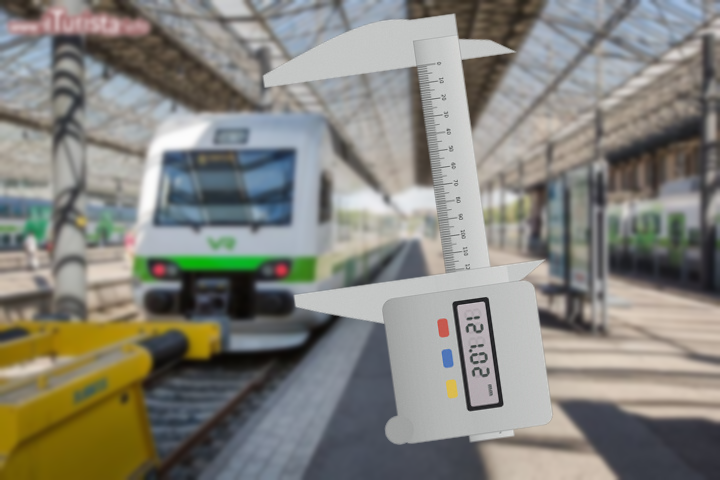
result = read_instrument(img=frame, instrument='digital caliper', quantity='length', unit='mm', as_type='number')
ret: 121.02 mm
